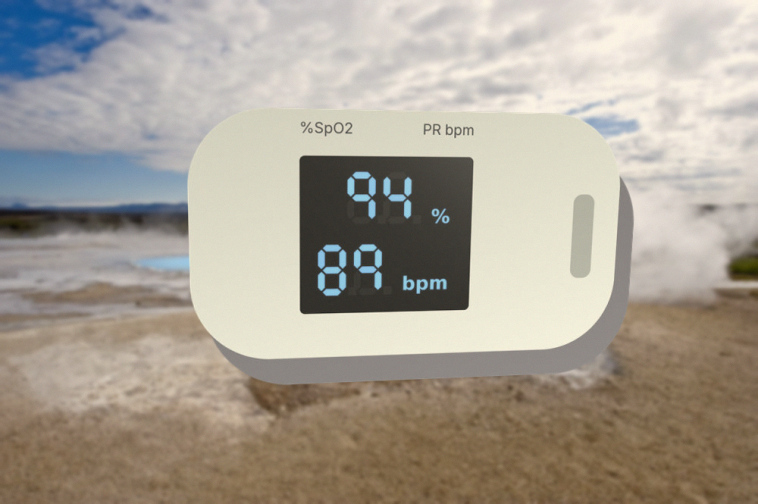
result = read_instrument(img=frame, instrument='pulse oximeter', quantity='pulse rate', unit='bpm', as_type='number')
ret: 89 bpm
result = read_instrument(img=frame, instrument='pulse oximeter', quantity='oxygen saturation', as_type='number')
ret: 94 %
